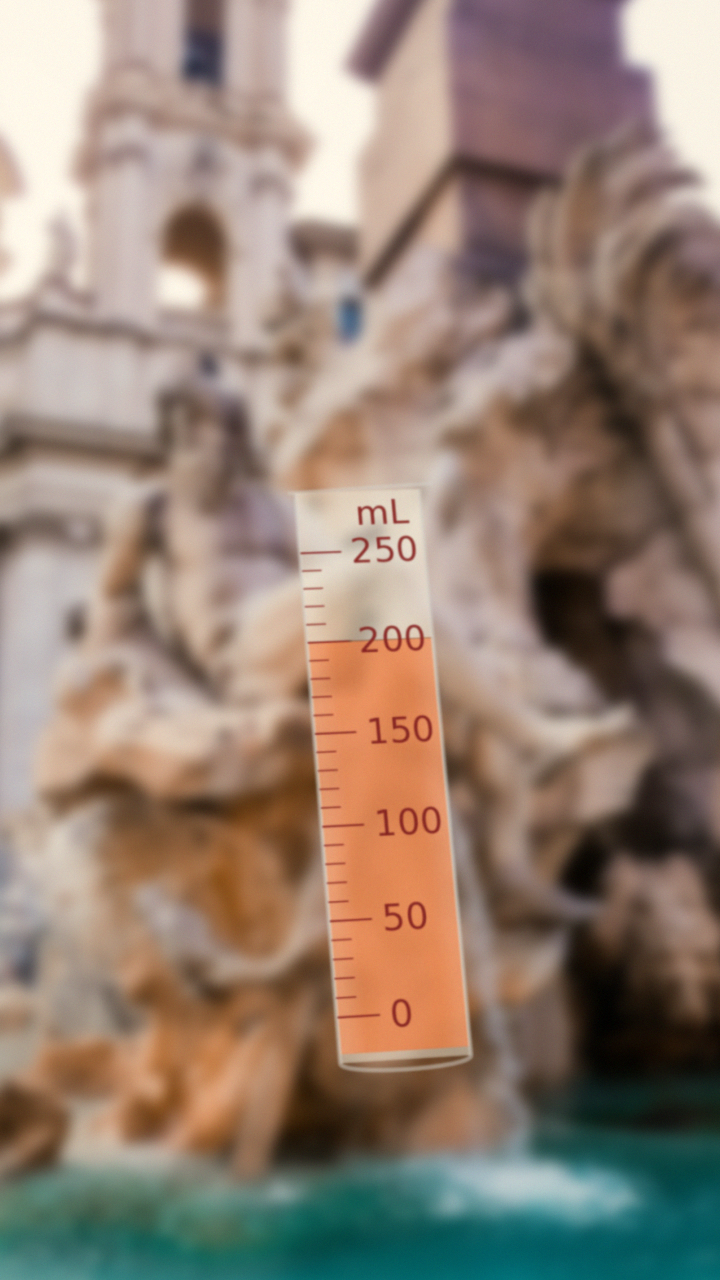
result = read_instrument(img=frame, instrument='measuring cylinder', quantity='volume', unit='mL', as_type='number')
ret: 200 mL
